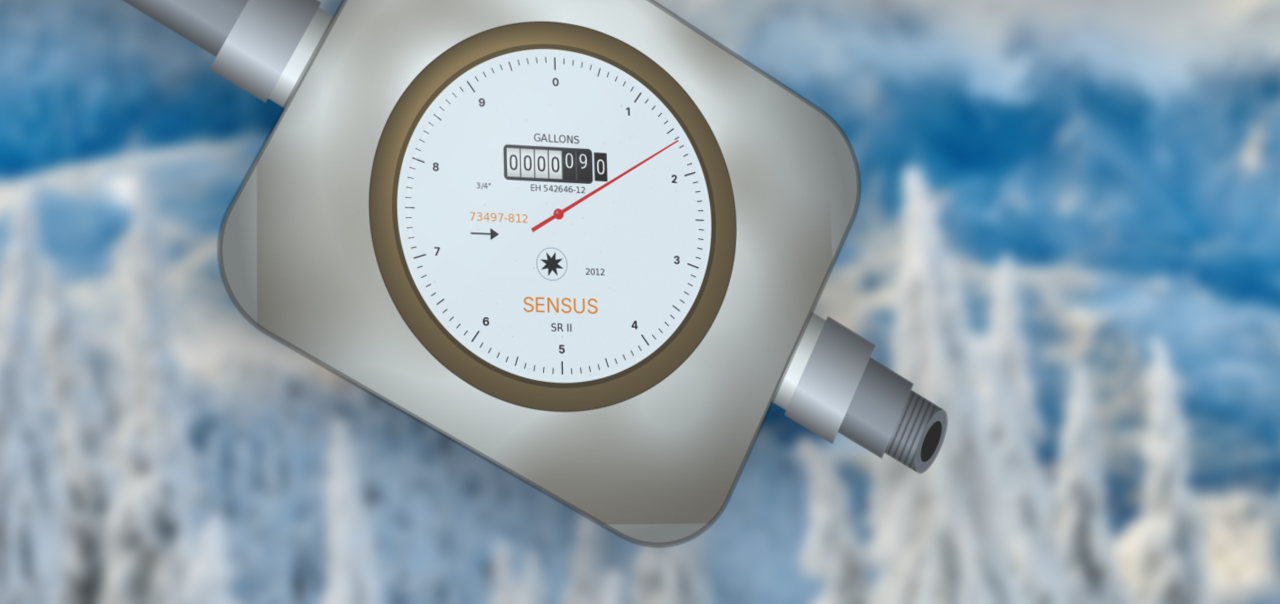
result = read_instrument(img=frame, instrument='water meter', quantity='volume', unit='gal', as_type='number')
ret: 91.6 gal
